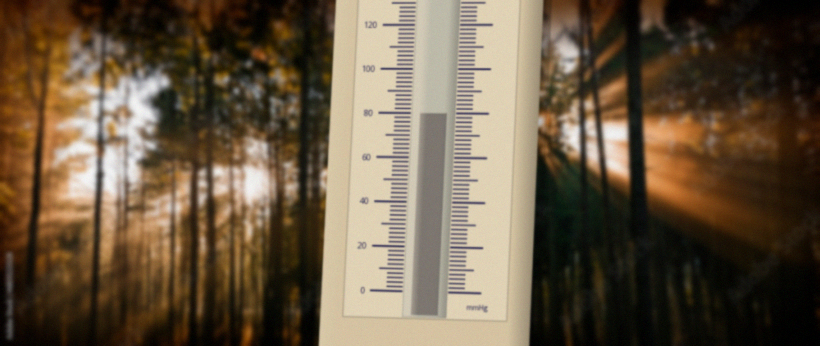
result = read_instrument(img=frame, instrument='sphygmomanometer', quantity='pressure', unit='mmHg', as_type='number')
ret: 80 mmHg
